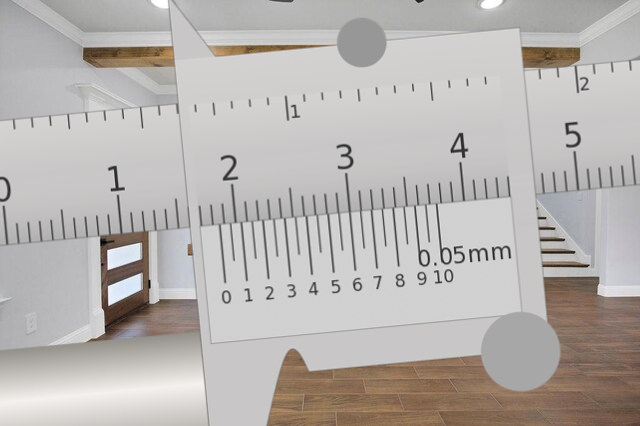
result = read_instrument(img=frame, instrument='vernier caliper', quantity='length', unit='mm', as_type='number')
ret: 18.6 mm
